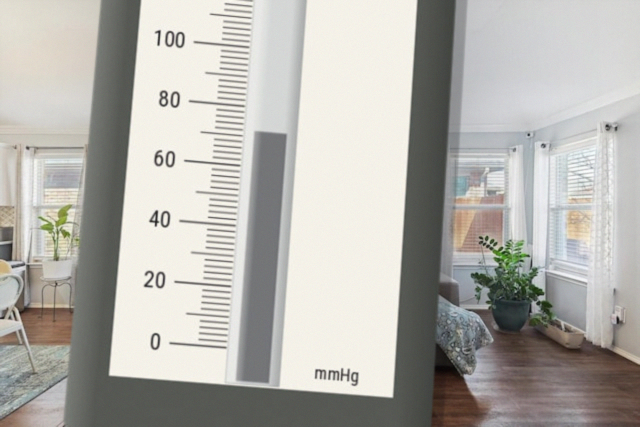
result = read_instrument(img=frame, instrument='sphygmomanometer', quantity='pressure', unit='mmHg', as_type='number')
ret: 72 mmHg
